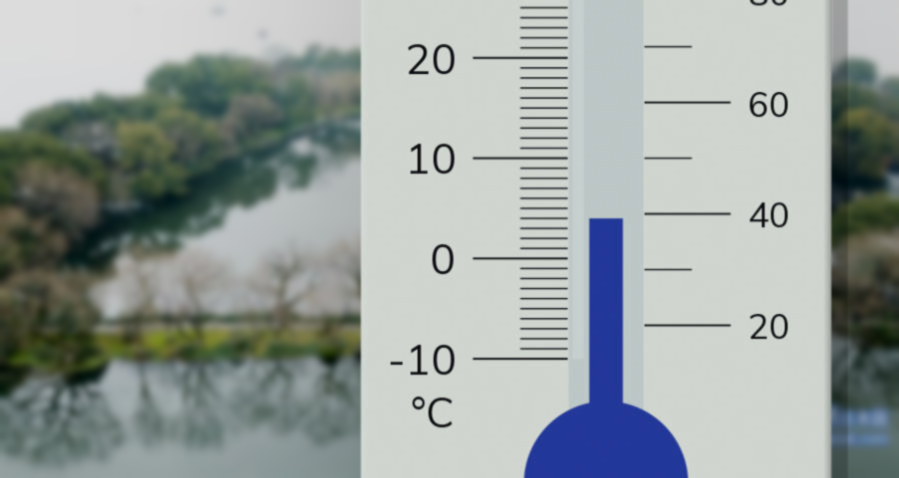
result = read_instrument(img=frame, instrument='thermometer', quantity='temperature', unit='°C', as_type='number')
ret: 4 °C
